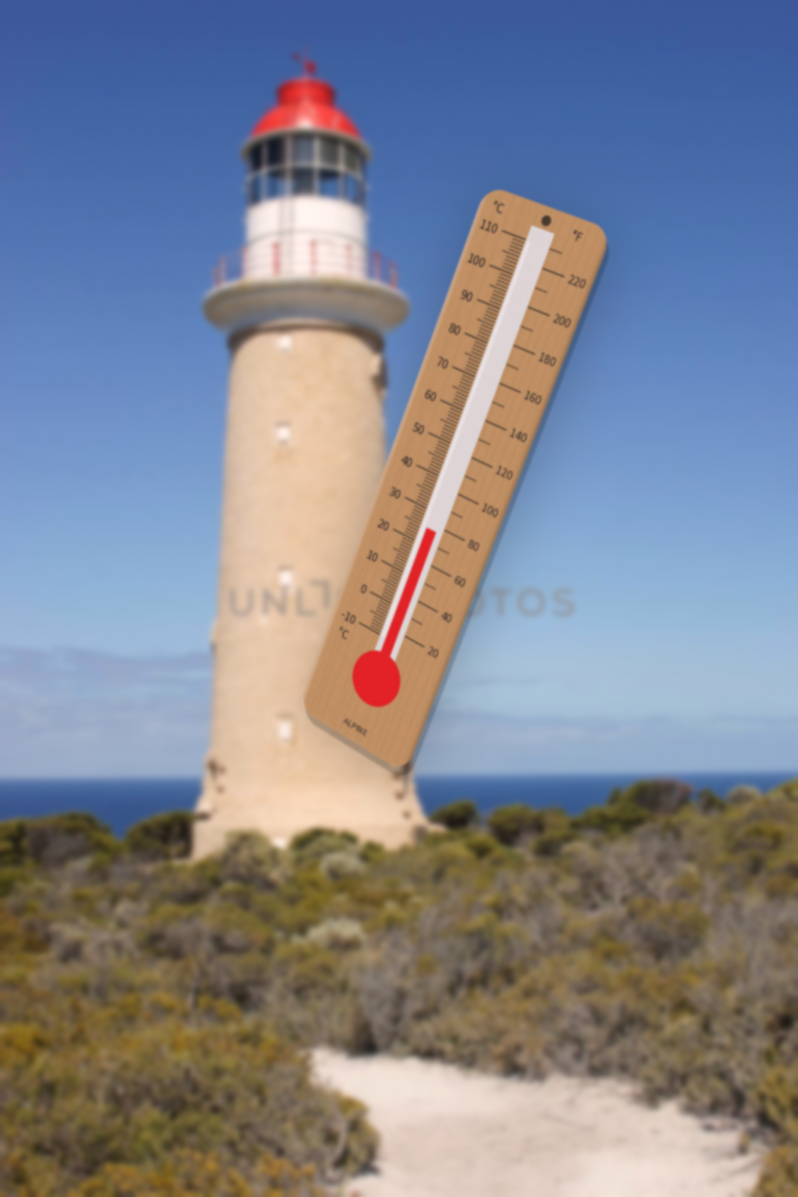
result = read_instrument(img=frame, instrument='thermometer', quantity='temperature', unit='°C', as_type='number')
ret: 25 °C
